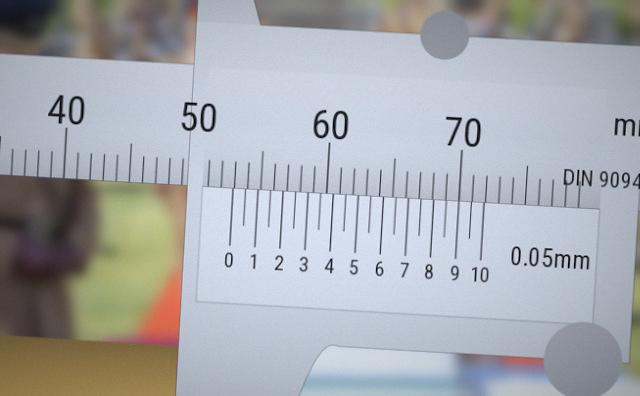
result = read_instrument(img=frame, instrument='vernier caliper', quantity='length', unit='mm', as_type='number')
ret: 52.9 mm
